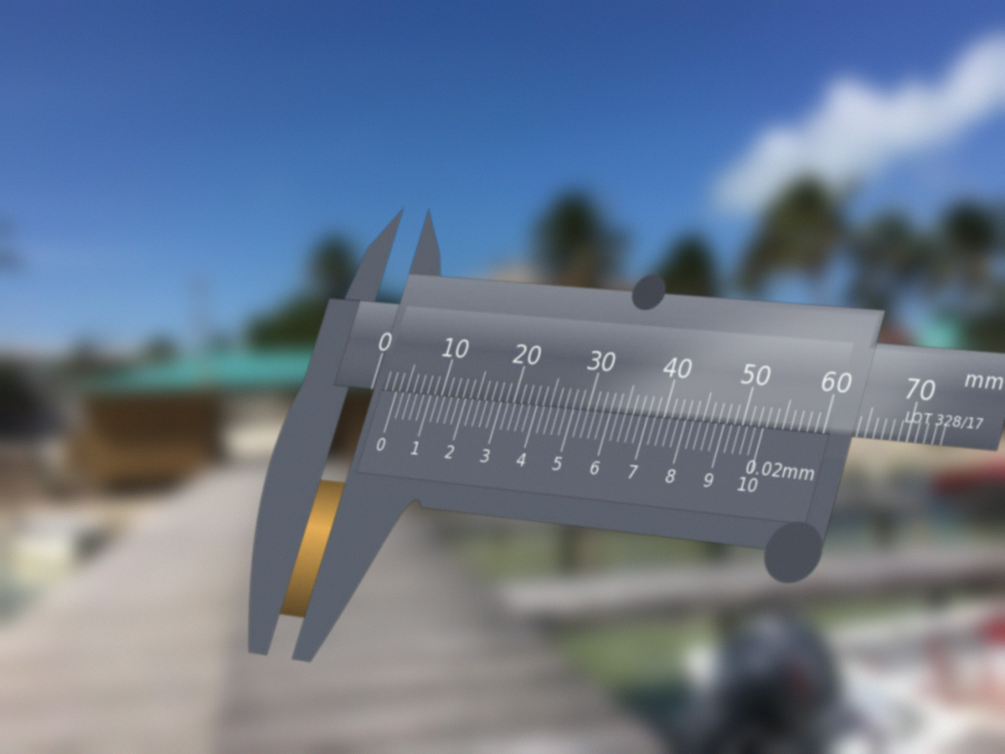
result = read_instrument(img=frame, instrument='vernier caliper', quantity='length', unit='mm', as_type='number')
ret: 3.6 mm
